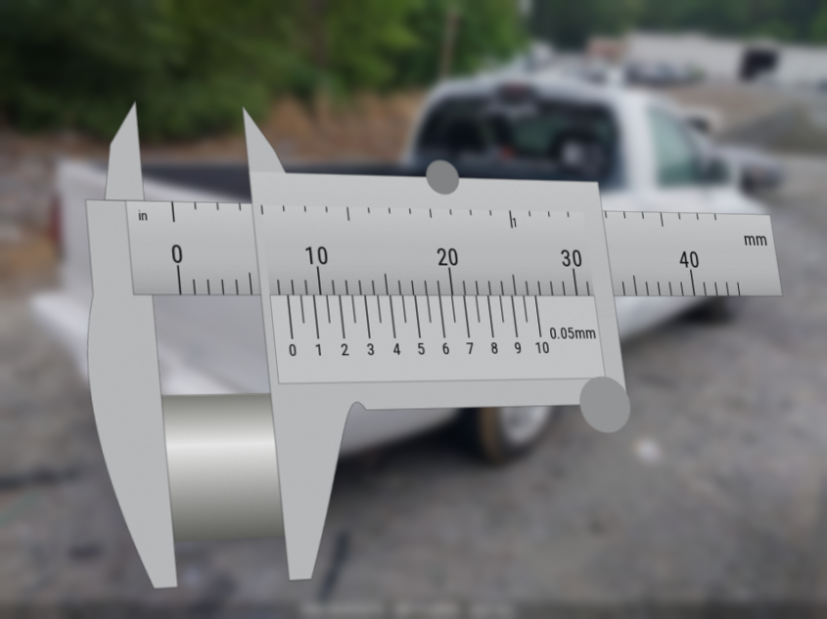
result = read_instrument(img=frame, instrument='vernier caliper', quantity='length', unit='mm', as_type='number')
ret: 7.6 mm
